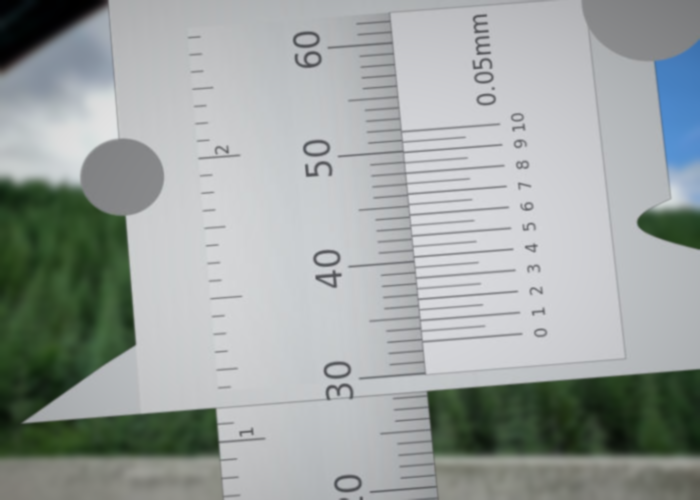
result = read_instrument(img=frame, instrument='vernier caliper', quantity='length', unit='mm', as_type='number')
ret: 32.8 mm
